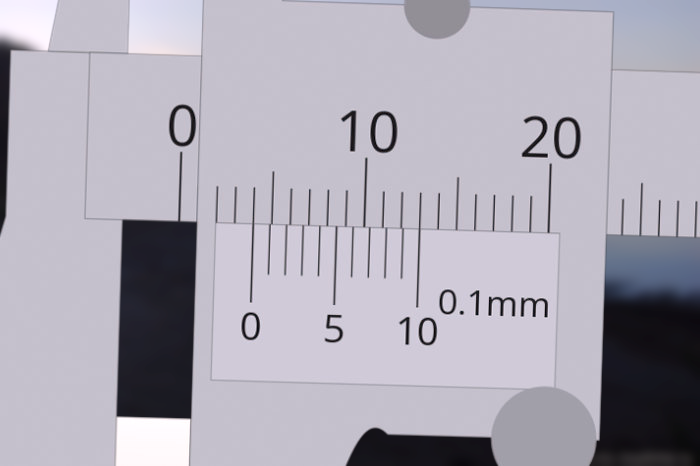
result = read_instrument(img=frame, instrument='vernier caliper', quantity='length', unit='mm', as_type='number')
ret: 4.0 mm
